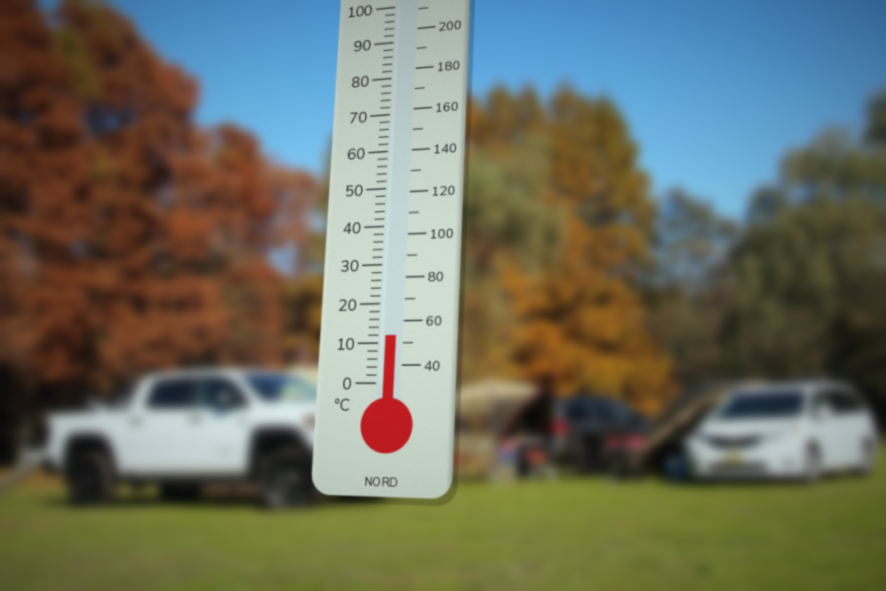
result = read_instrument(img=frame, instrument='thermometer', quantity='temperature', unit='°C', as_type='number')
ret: 12 °C
